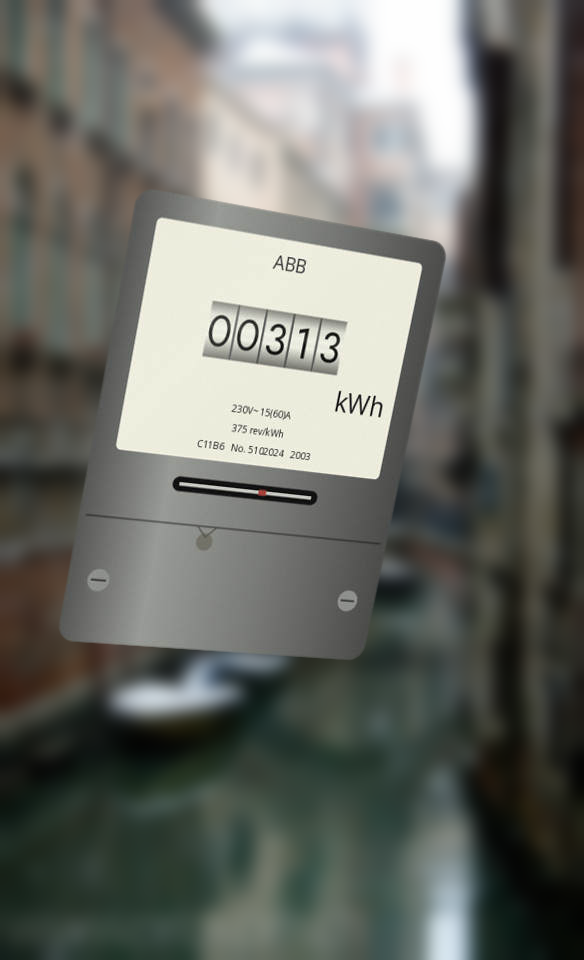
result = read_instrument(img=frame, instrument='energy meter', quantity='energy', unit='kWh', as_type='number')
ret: 313 kWh
